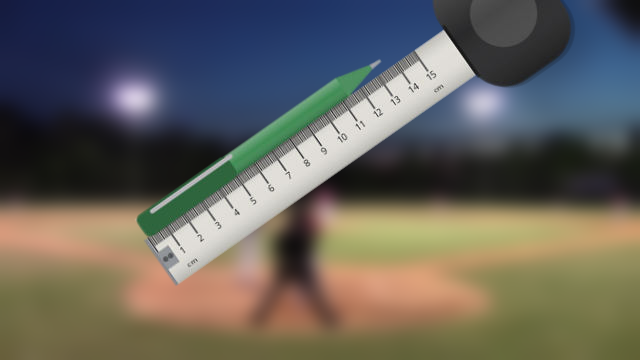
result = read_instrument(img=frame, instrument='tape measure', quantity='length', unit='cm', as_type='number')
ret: 13.5 cm
